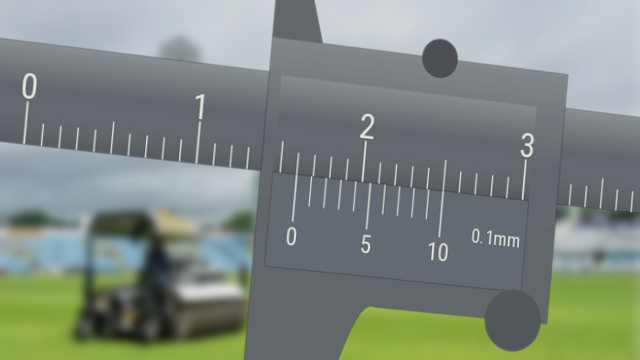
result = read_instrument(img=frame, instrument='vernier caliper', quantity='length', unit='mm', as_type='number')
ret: 16.0 mm
